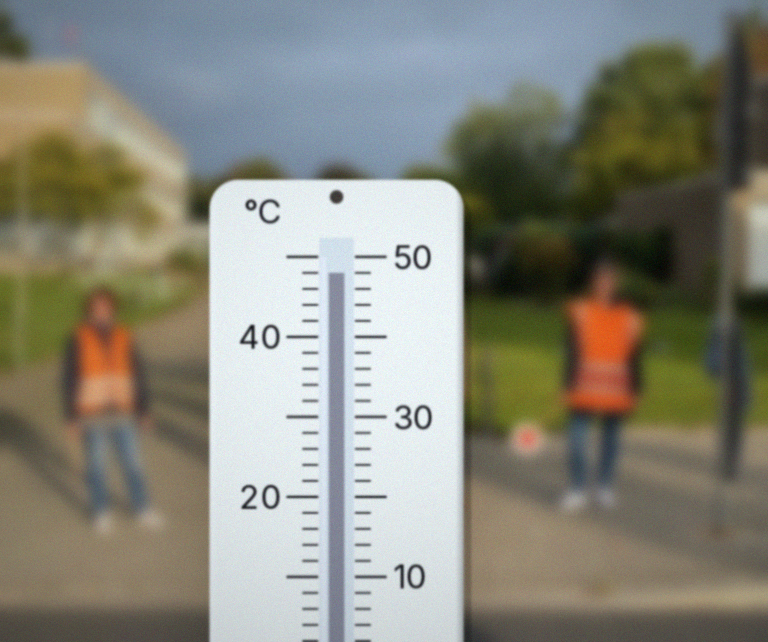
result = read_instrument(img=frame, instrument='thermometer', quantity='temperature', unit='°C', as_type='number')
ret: 48 °C
